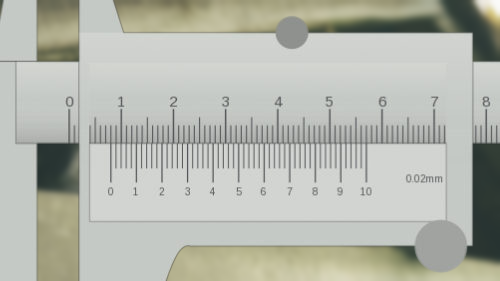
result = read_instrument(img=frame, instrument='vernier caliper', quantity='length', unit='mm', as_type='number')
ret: 8.0 mm
